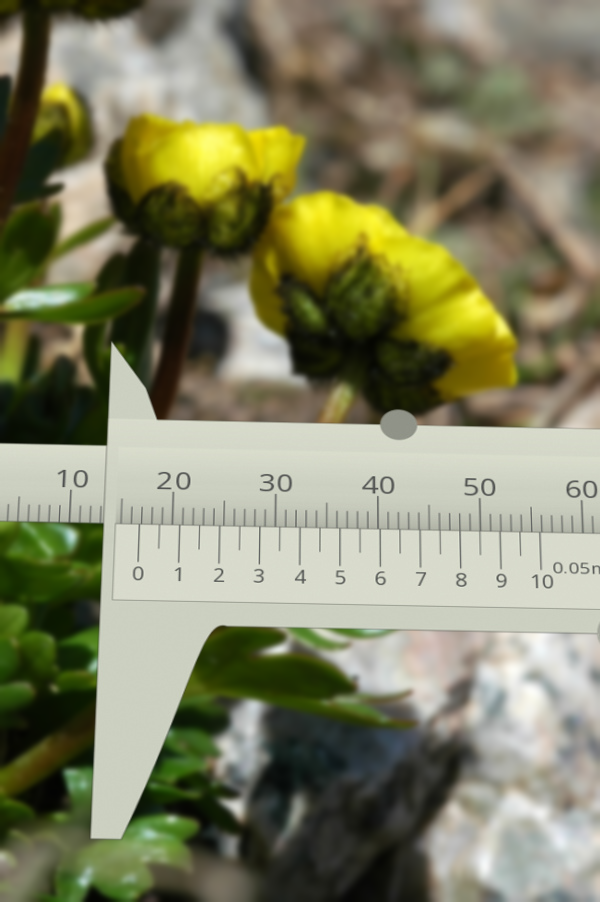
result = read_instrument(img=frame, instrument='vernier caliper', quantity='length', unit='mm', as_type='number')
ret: 16.8 mm
